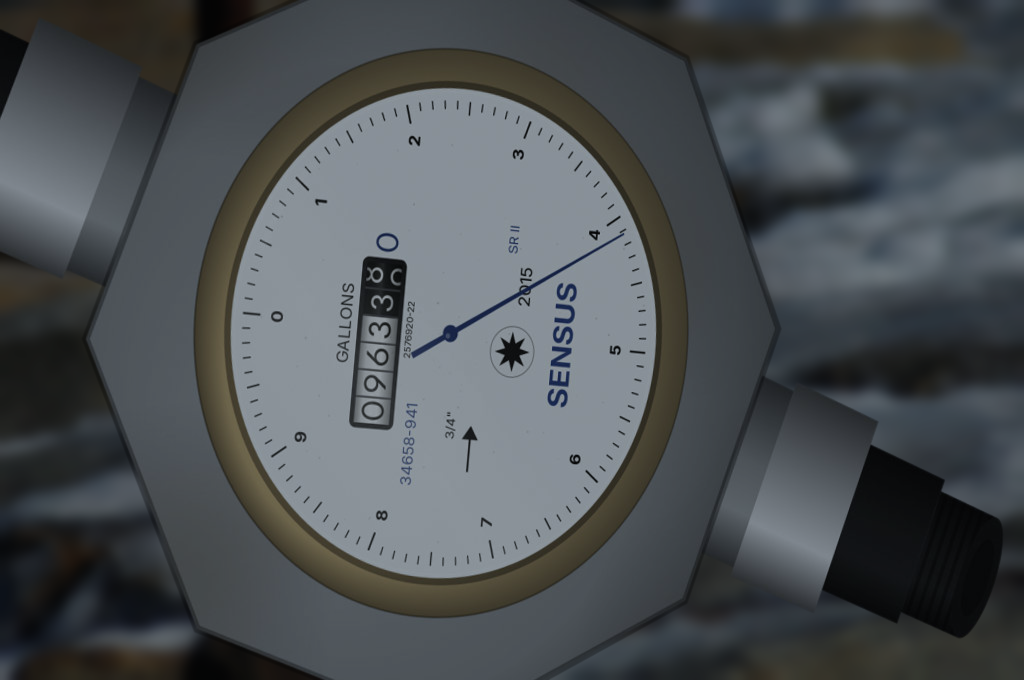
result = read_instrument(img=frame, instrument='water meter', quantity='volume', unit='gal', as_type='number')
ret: 963384.1 gal
